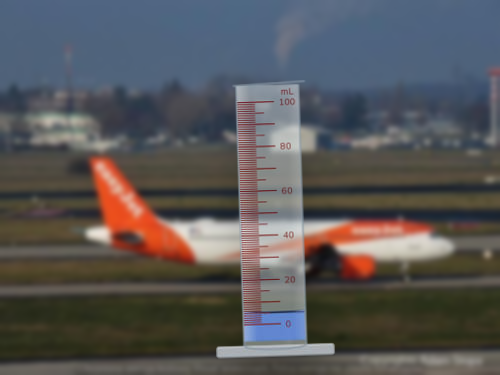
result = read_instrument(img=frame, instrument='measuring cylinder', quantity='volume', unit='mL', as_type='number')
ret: 5 mL
